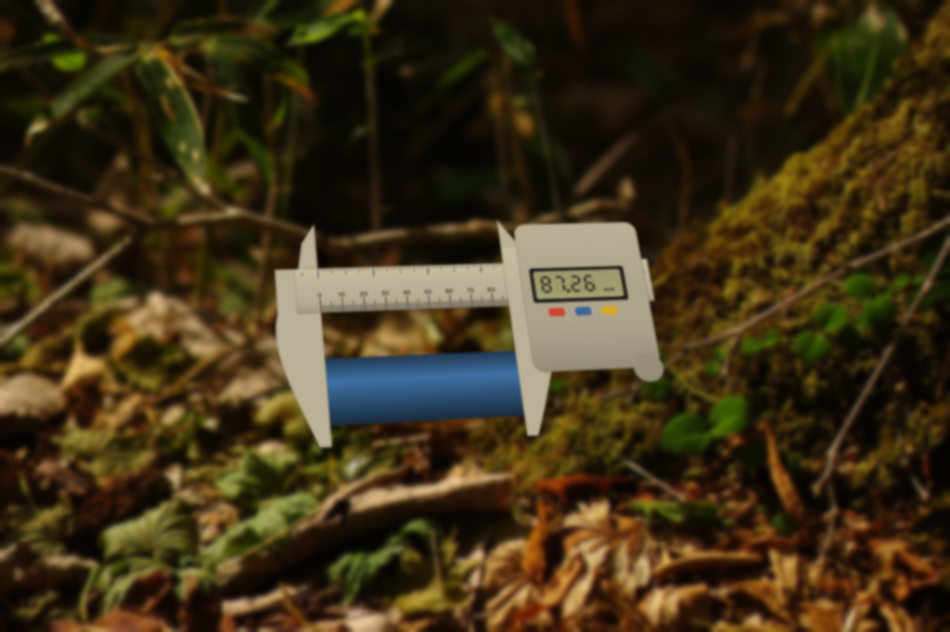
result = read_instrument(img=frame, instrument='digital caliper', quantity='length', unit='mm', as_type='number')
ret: 87.26 mm
